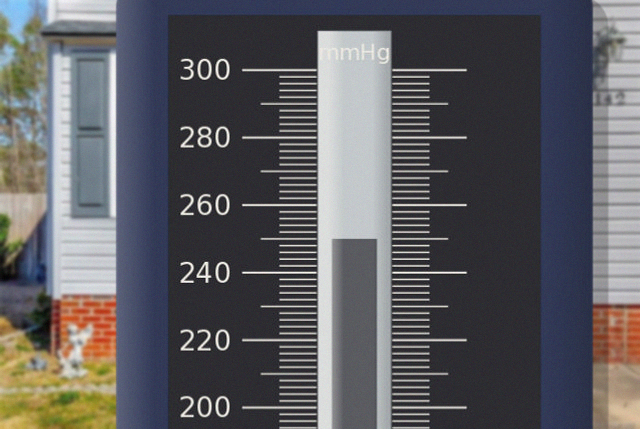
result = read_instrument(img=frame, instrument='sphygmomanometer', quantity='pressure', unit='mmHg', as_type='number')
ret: 250 mmHg
